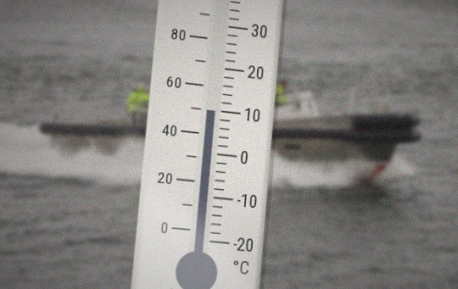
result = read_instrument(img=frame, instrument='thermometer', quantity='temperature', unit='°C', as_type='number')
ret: 10 °C
